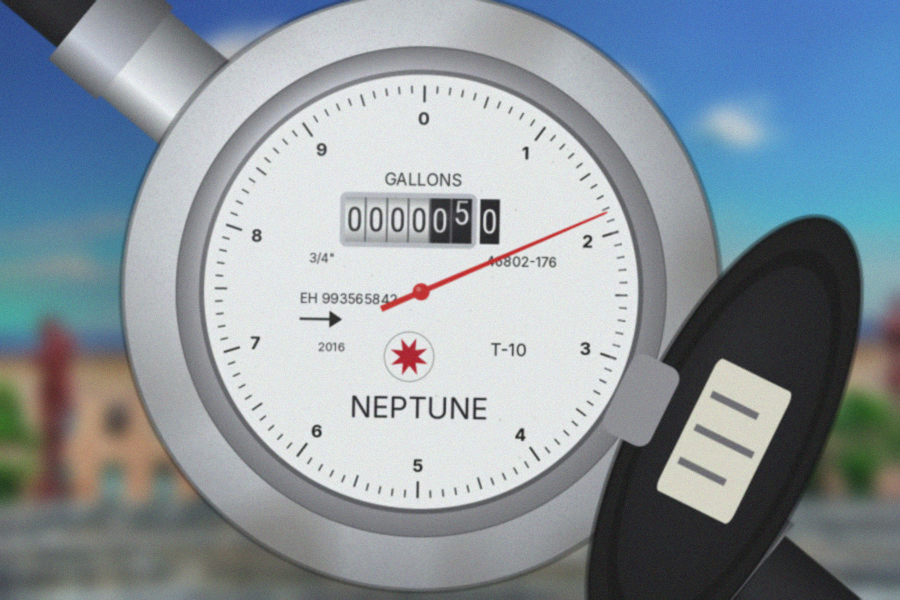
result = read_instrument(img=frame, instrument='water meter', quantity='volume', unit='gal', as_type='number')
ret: 51.8 gal
